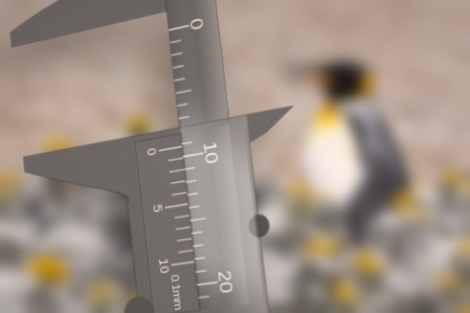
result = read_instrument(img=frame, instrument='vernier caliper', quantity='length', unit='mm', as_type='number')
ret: 9.2 mm
